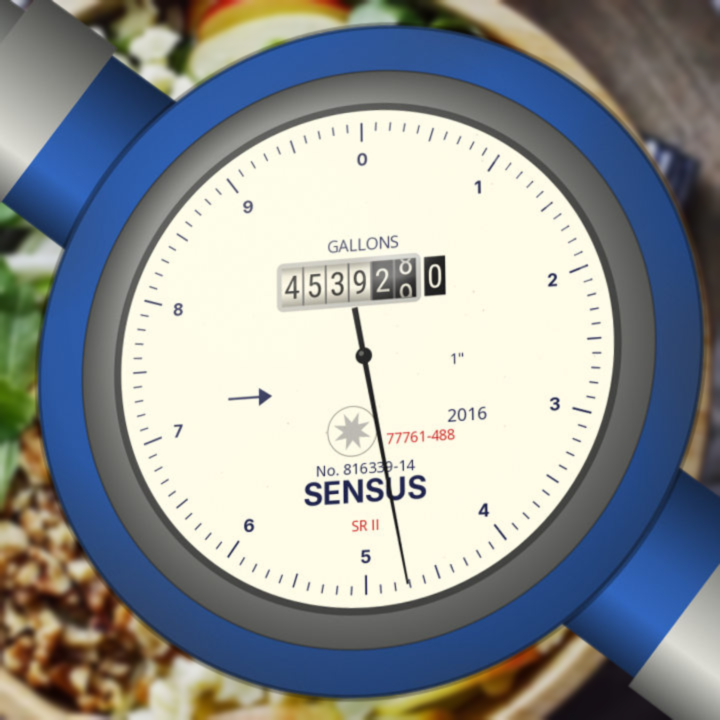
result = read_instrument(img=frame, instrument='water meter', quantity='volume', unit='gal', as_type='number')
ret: 4539284.7 gal
